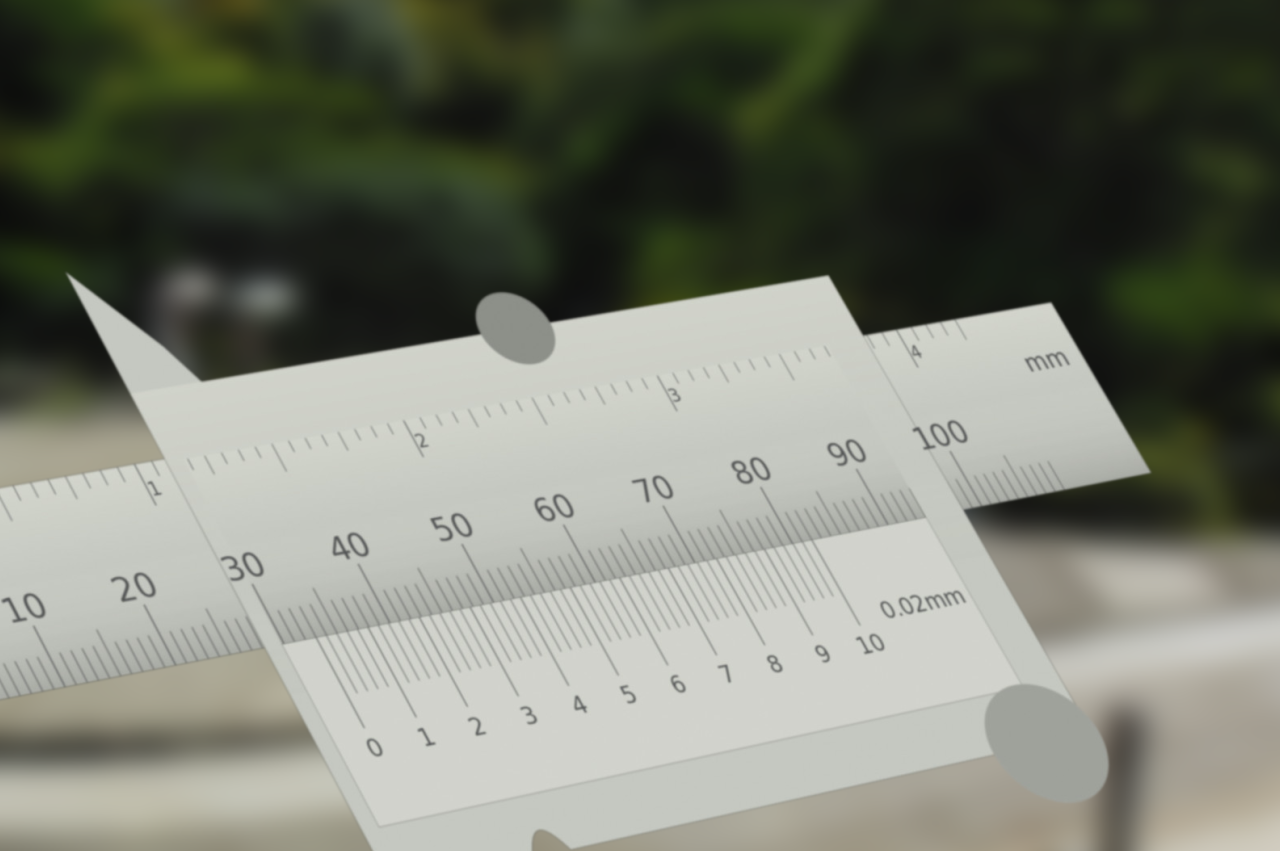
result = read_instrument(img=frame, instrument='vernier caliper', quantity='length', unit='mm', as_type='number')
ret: 33.0 mm
